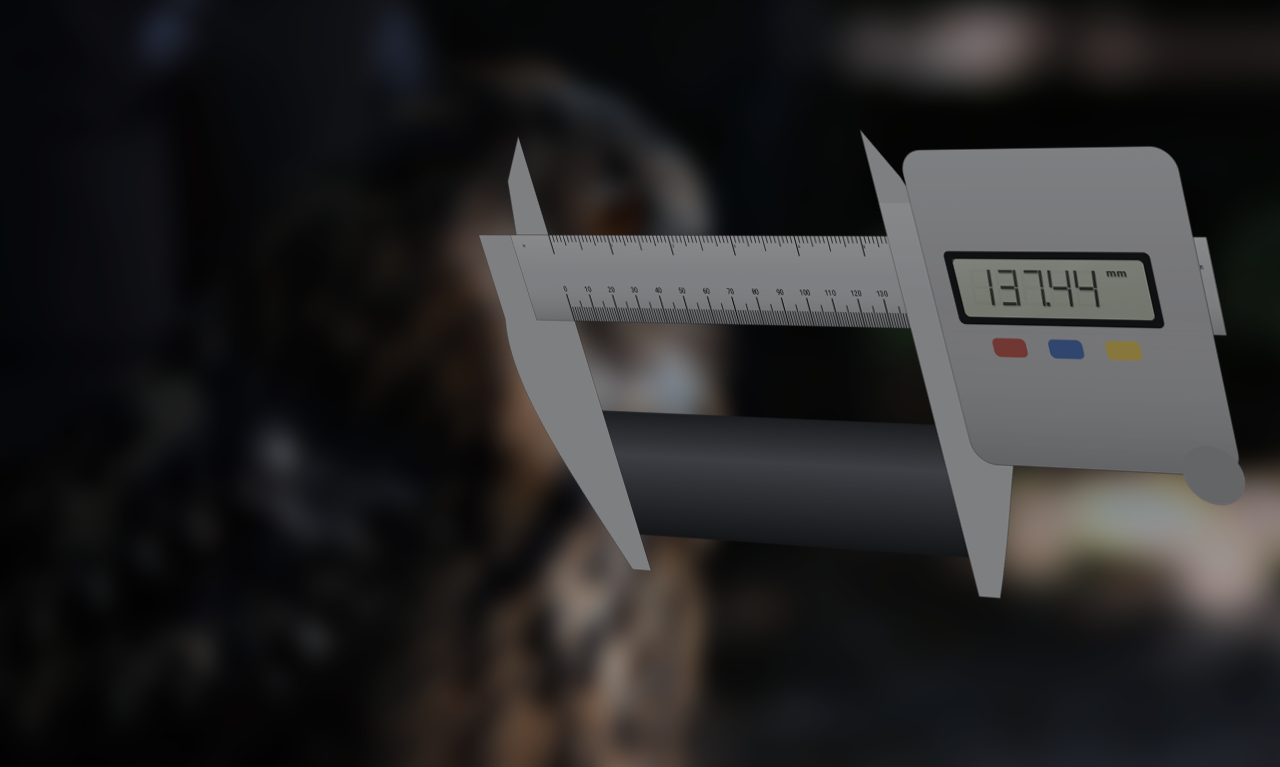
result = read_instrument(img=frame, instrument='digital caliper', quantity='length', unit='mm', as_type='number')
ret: 137.44 mm
